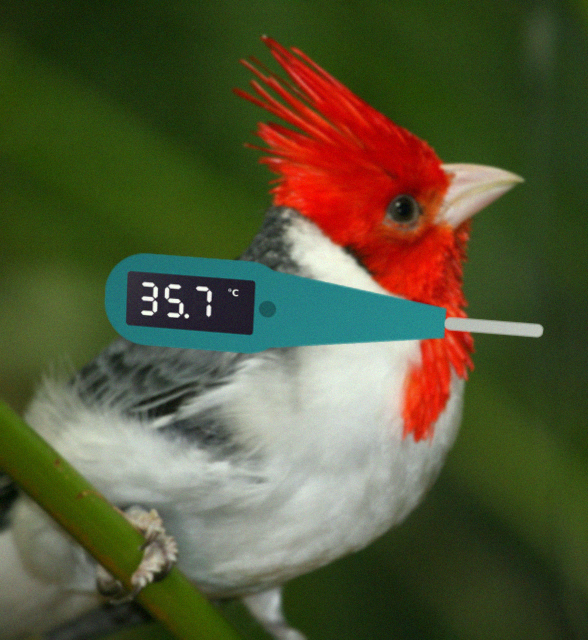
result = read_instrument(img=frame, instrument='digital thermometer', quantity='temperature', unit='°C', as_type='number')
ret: 35.7 °C
